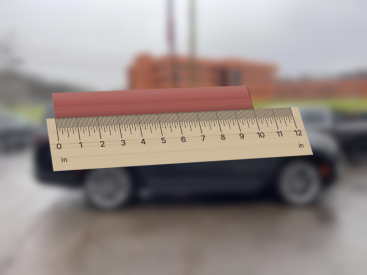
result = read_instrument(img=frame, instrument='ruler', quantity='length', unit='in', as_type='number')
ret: 10 in
